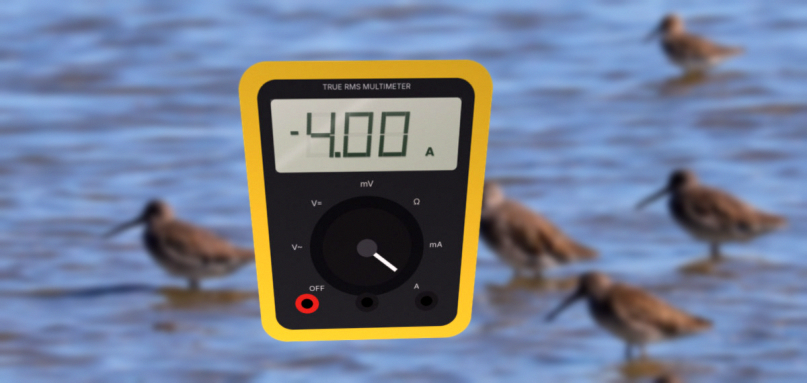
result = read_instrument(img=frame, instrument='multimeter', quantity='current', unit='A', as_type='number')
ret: -4.00 A
